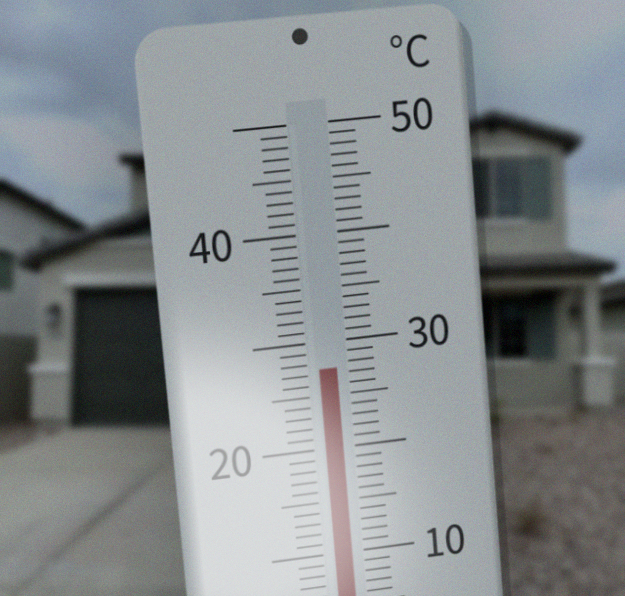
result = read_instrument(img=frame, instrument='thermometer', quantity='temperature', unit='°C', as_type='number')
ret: 27.5 °C
